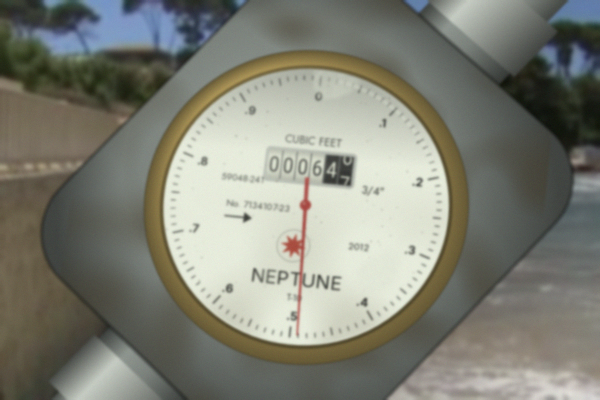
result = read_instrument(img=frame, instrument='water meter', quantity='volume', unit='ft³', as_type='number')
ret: 646.49 ft³
